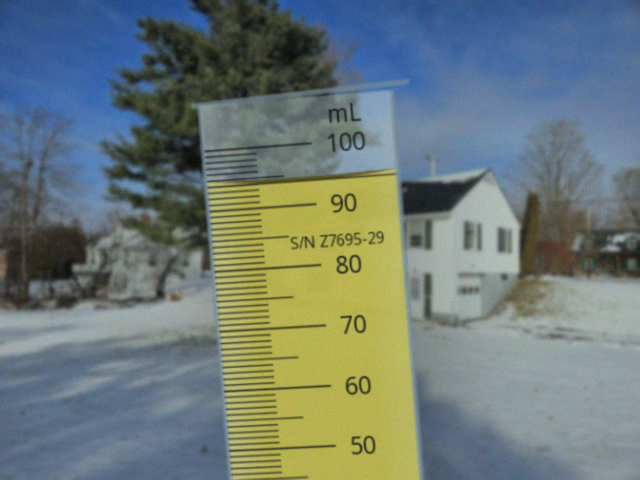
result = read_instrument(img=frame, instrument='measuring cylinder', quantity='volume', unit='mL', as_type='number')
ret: 94 mL
